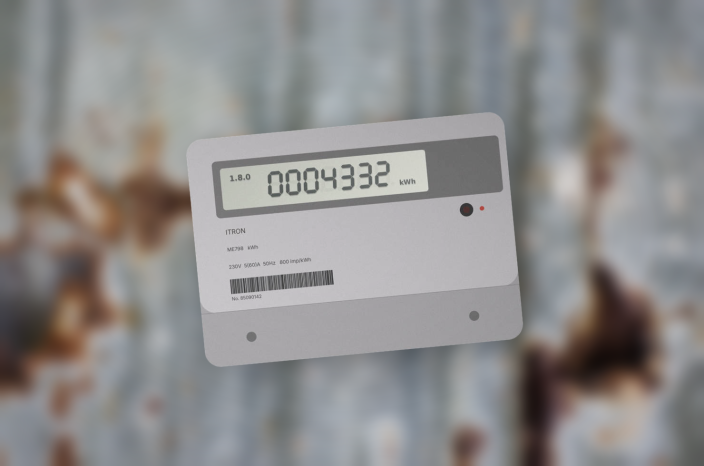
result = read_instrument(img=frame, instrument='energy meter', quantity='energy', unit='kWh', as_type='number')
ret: 4332 kWh
